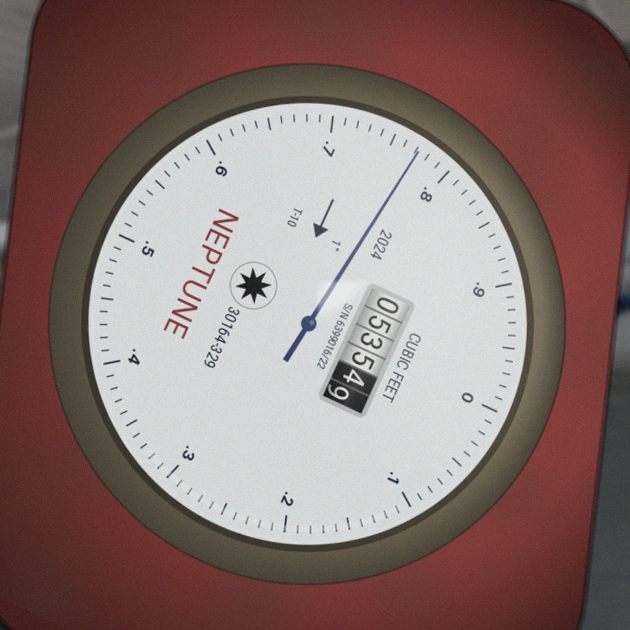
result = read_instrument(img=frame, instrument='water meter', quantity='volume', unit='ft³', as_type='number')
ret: 53548.77 ft³
